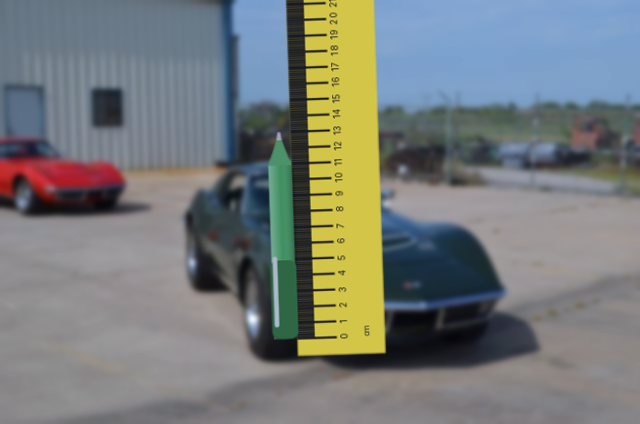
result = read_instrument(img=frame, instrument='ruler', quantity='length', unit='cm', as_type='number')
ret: 13 cm
